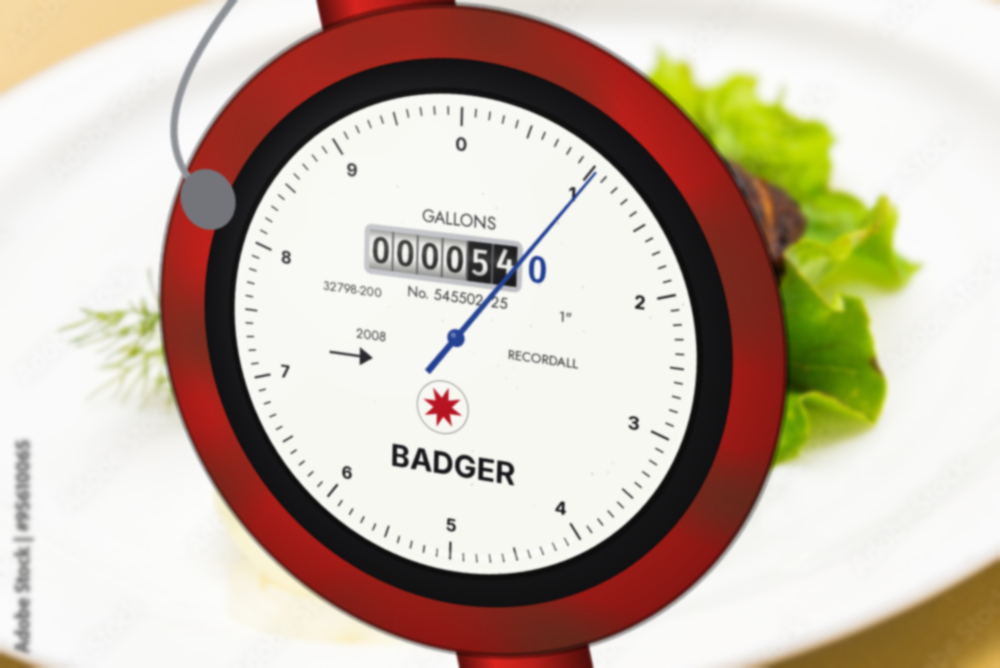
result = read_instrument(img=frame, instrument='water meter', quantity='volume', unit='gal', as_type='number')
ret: 541.0 gal
